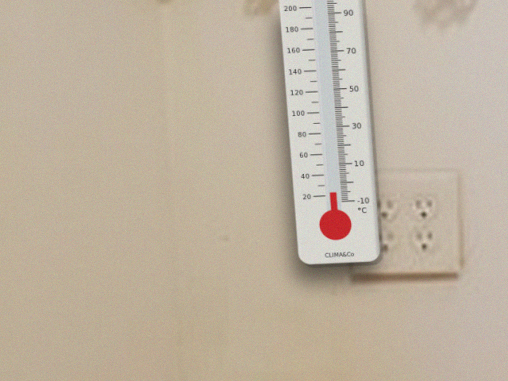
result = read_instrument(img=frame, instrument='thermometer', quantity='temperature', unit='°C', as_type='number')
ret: -5 °C
